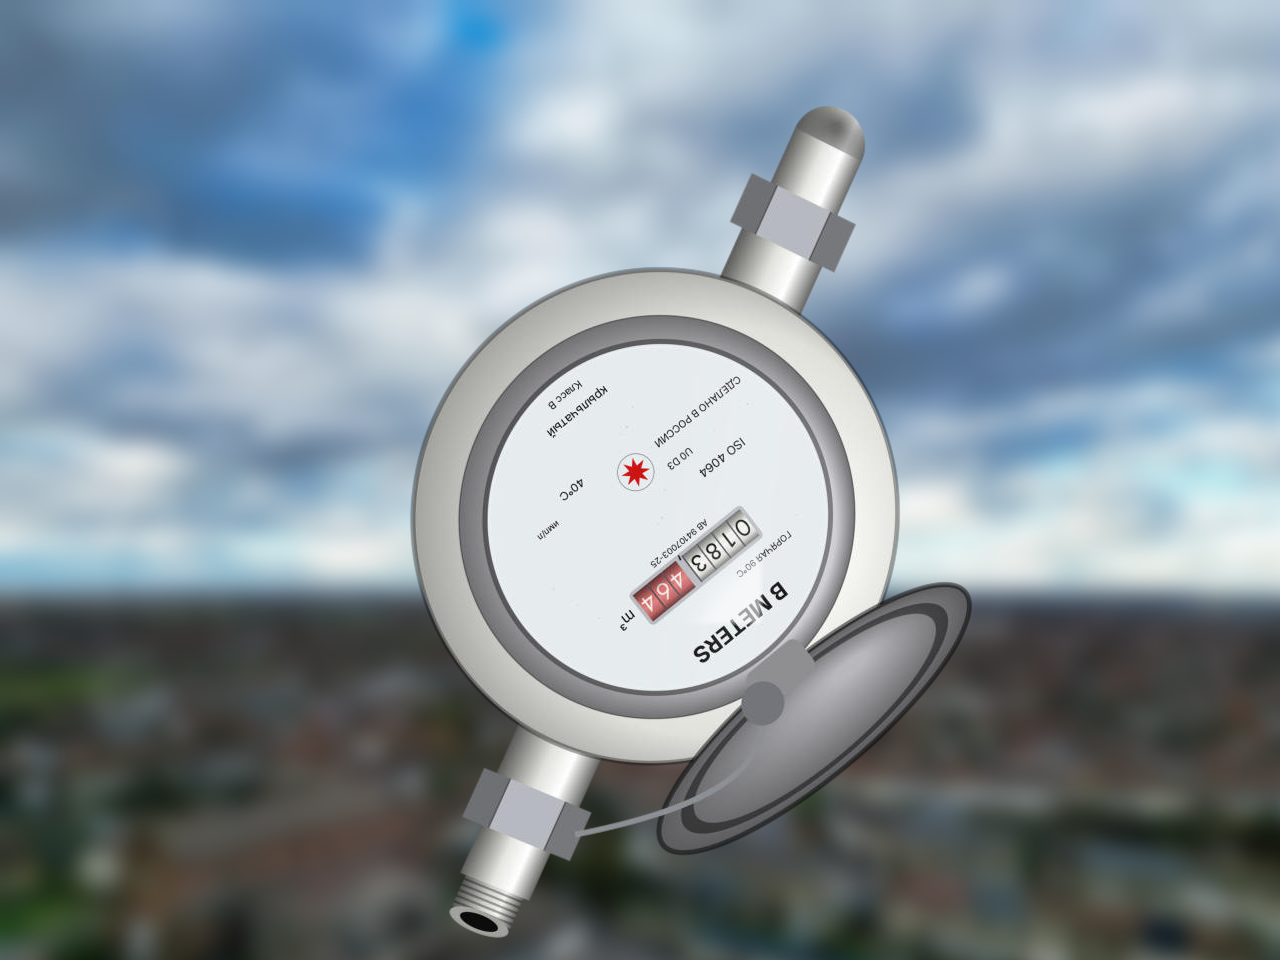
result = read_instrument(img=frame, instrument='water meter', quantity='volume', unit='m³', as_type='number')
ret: 183.464 m³
